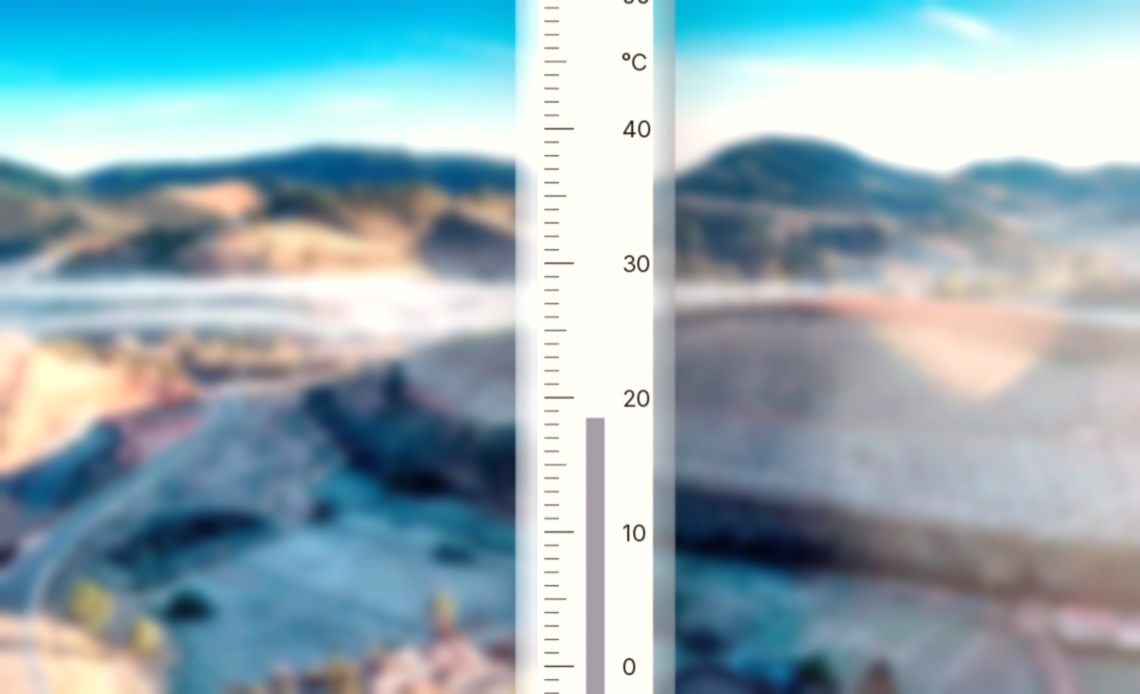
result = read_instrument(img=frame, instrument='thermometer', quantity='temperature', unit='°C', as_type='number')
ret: 18.5 °C
